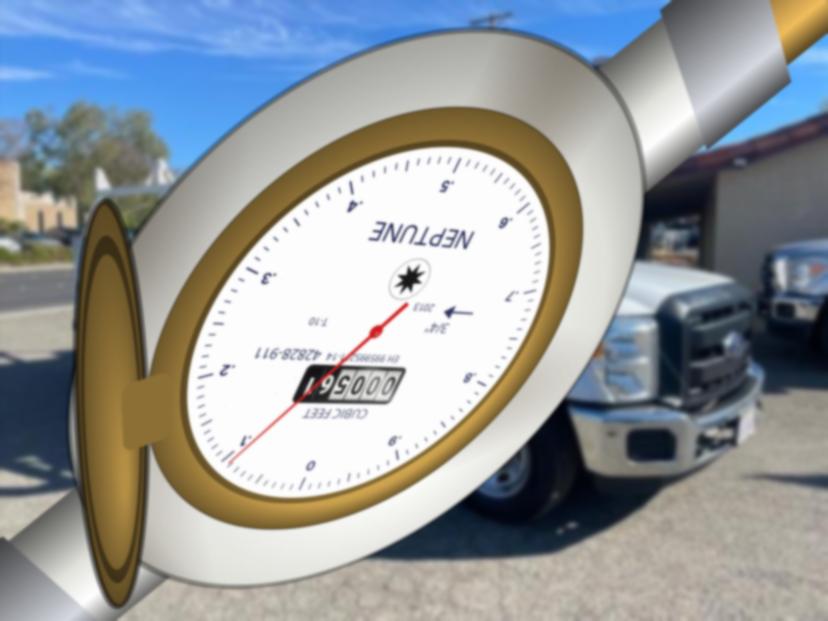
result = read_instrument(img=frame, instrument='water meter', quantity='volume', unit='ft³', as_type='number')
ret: 561.09 ft³
